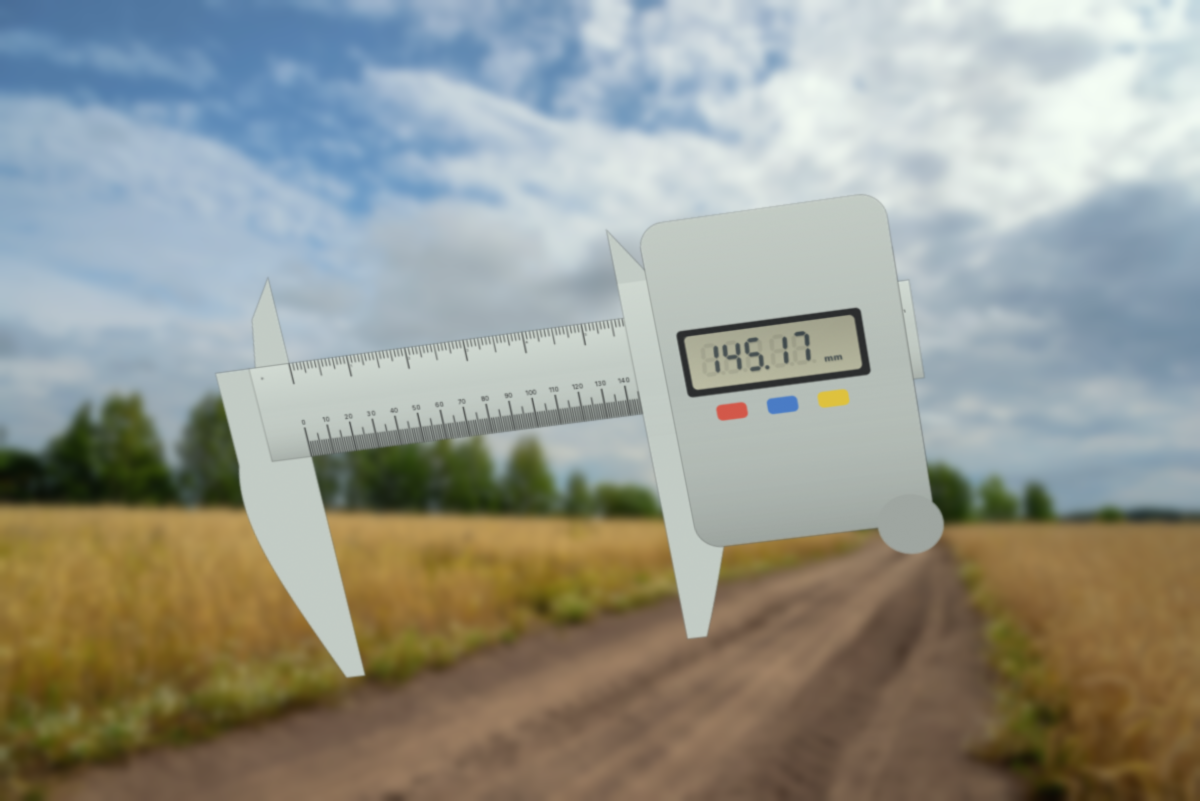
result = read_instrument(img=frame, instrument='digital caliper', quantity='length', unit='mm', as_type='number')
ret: 145.17 mm
